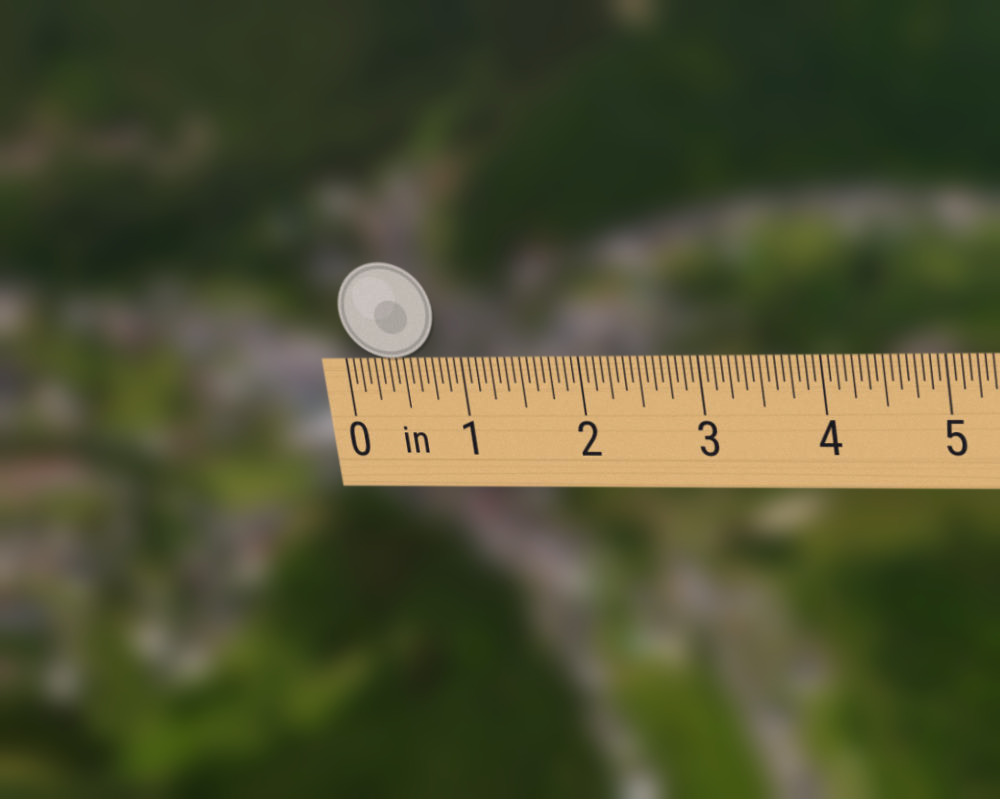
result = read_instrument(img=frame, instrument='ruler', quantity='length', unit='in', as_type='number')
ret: 0.8125 in
